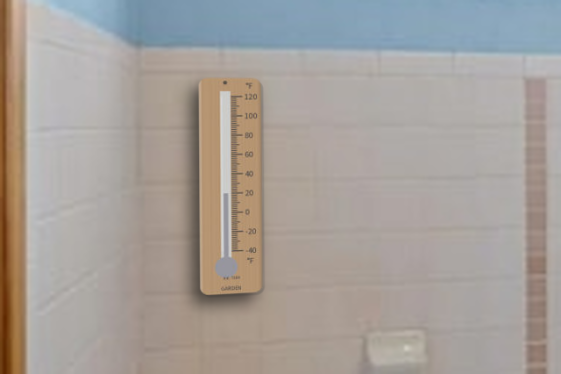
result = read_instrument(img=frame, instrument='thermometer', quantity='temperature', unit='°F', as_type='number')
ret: 20 °F
